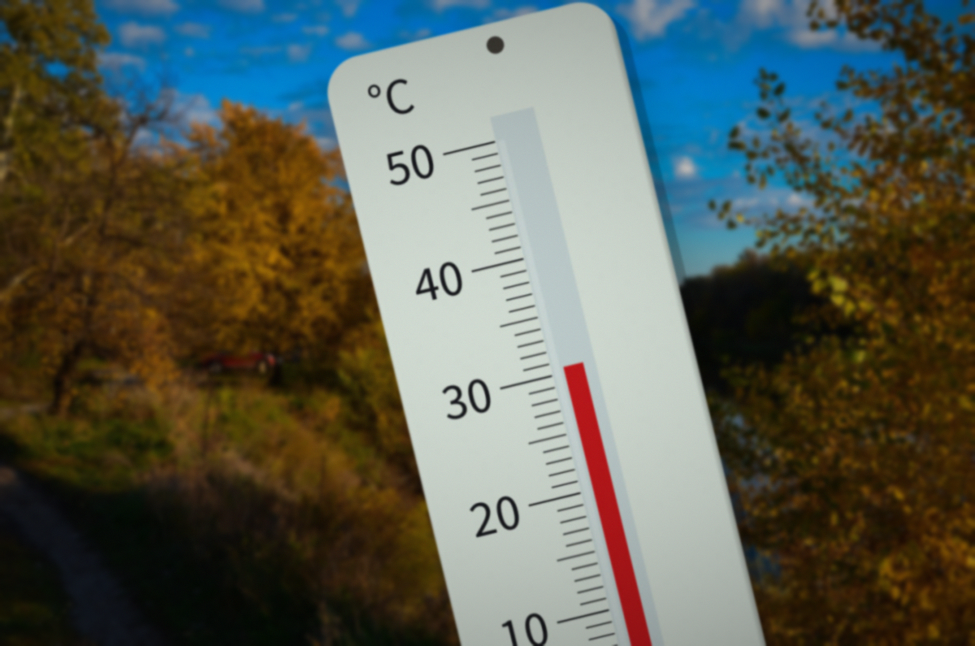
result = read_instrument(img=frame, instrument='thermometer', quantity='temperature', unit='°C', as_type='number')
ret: 30.5 °C
